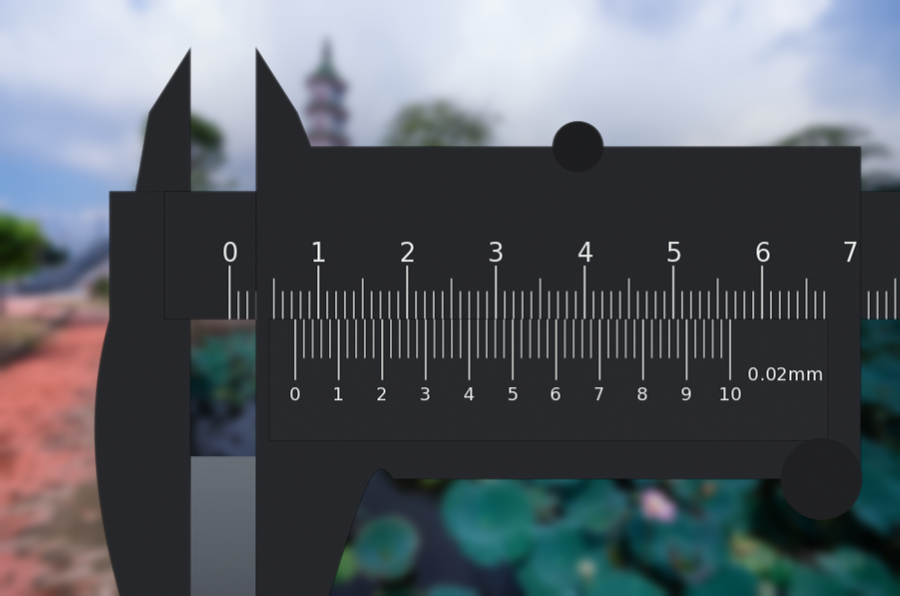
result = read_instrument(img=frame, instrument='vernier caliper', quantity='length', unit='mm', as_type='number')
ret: 7.4 mm
